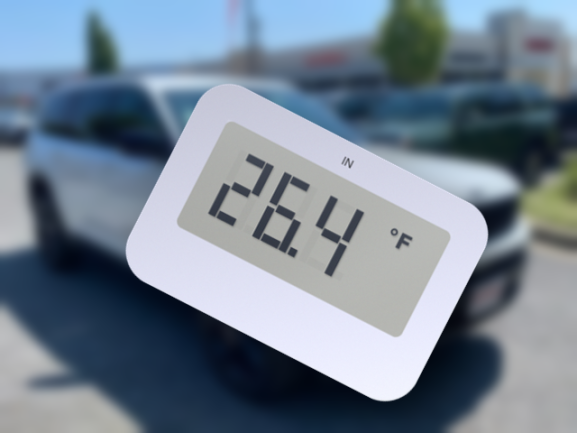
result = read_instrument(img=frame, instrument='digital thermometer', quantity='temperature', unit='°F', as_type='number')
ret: 26.4 °F
